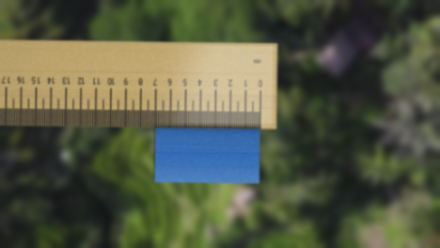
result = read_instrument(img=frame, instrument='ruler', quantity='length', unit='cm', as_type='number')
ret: 7 cm
